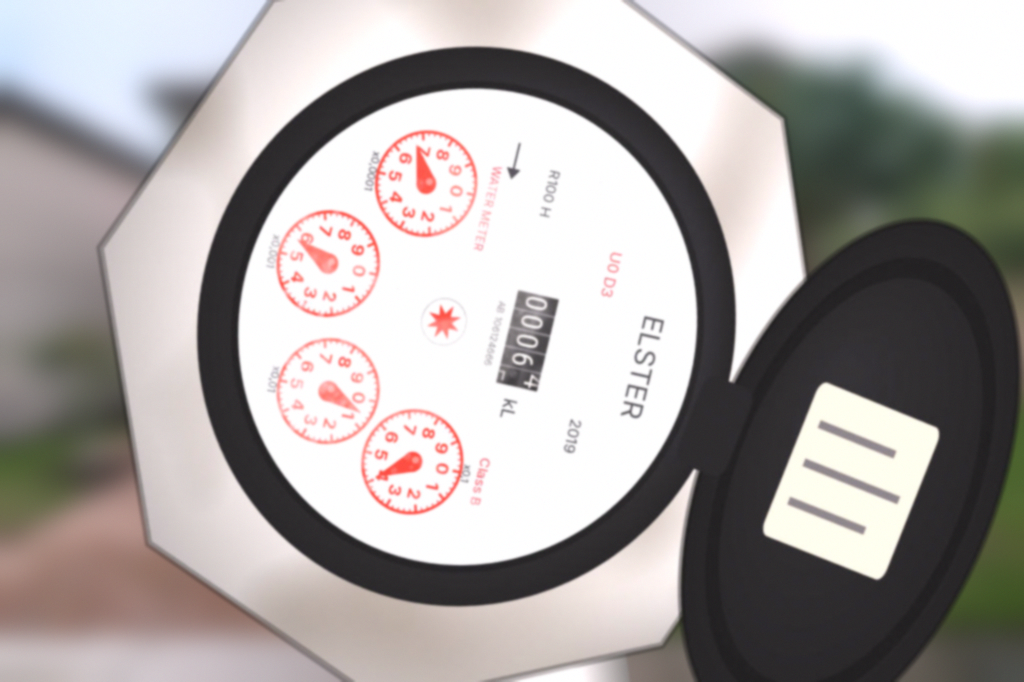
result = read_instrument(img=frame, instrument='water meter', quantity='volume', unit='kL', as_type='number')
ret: 64.4056 kL
